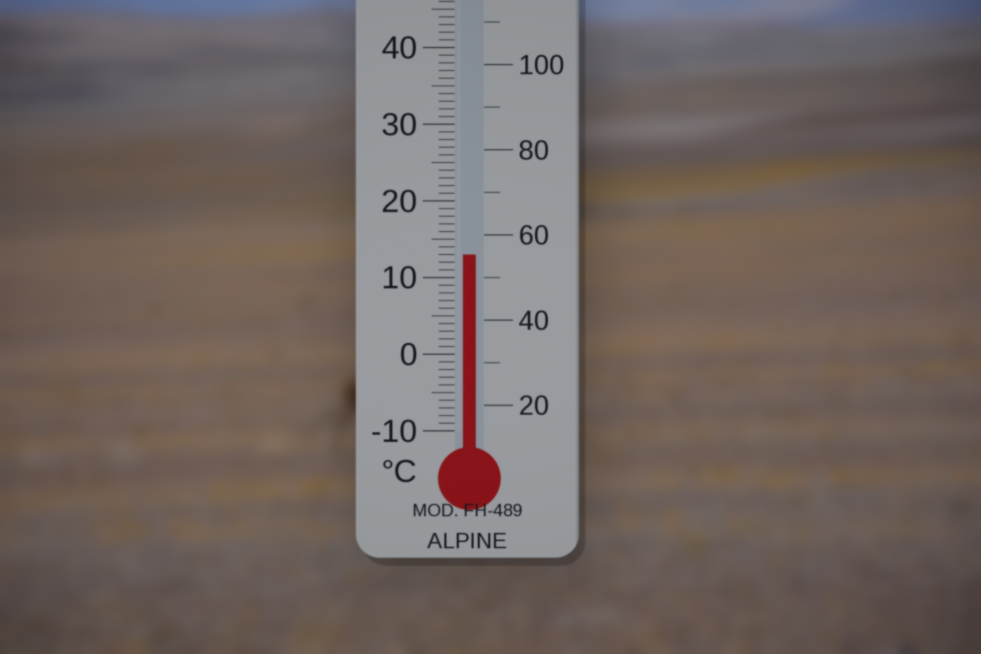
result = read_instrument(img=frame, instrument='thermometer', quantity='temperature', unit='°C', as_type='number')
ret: 13 °C
